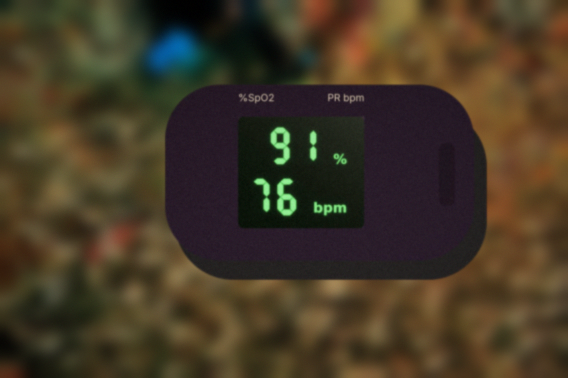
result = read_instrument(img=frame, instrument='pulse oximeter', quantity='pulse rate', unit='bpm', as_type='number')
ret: 76 bpm
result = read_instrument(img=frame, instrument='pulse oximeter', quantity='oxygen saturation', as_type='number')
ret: 91 %
